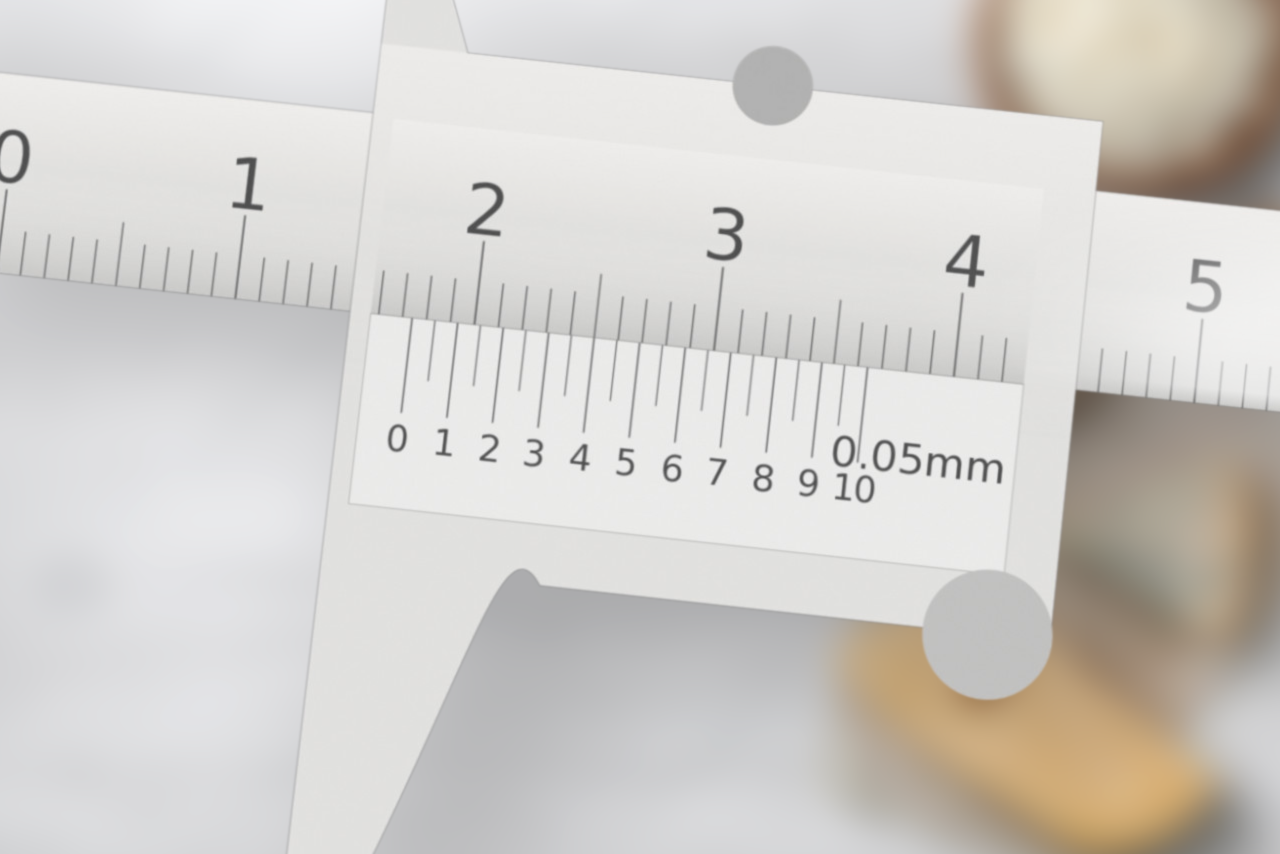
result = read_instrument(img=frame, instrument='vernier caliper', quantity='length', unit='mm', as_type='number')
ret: 17.4 mm
